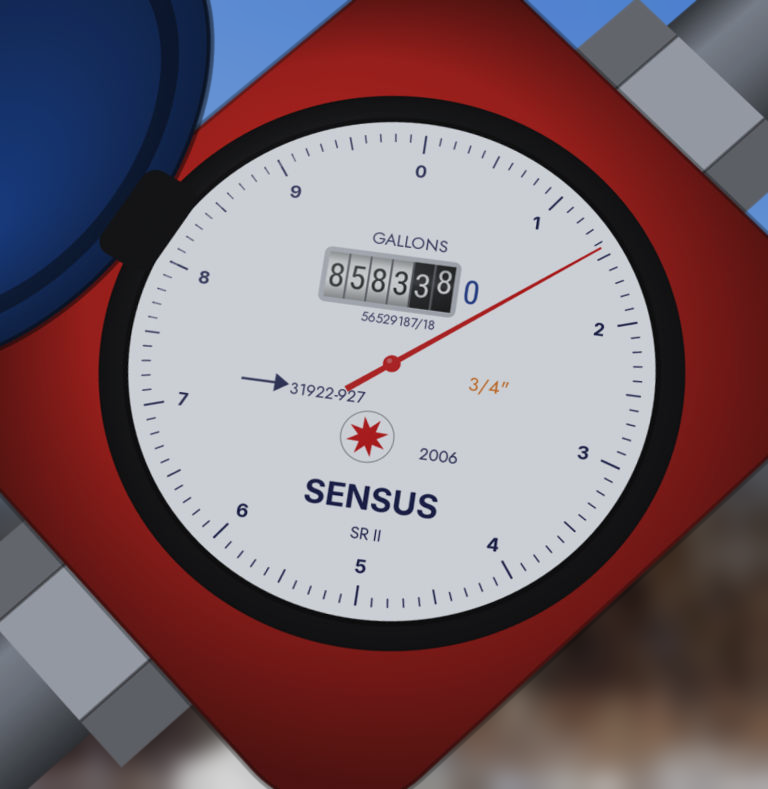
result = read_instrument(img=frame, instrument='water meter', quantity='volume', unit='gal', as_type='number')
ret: 8583381.4 gal
